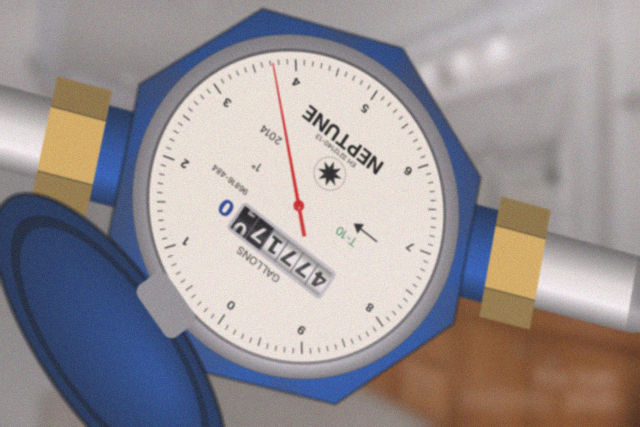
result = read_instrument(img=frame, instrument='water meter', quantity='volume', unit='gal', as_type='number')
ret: 4771703.7 gal
